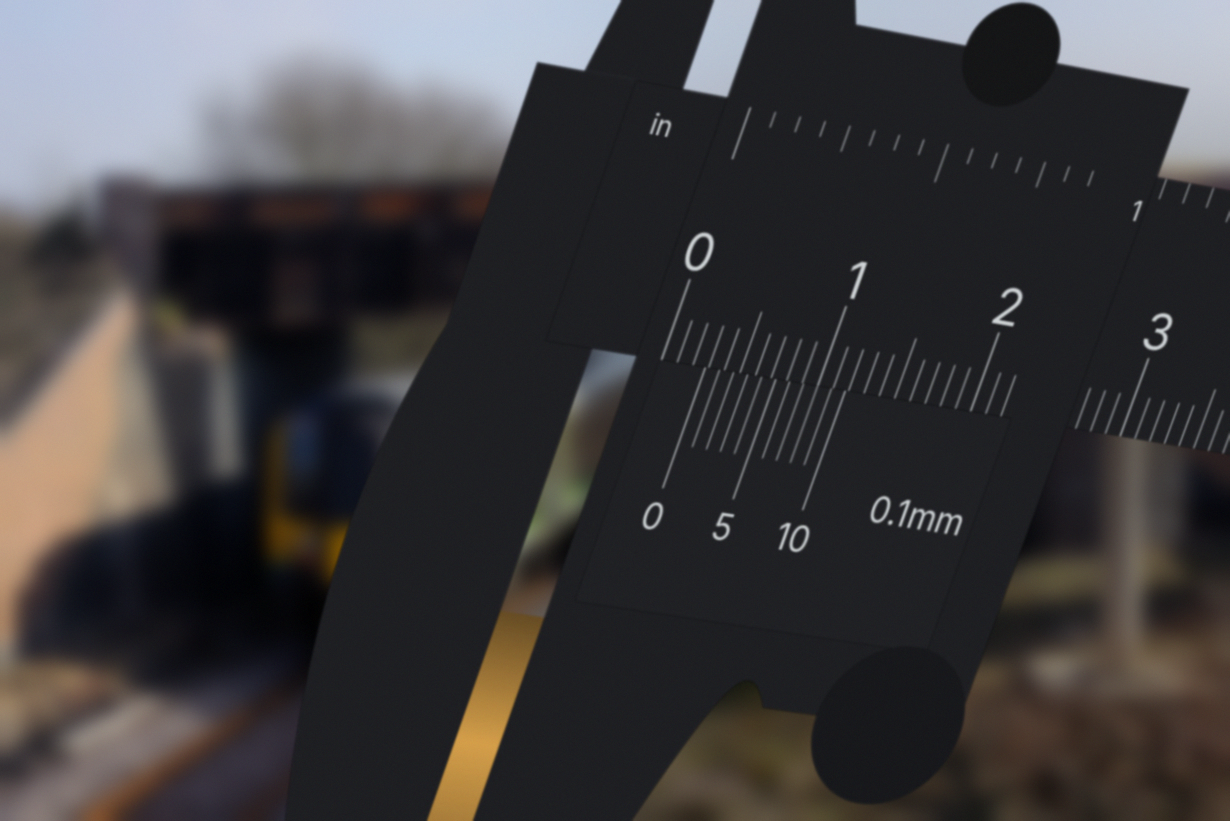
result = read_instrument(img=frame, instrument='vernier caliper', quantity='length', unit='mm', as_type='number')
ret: 2.8 mm
